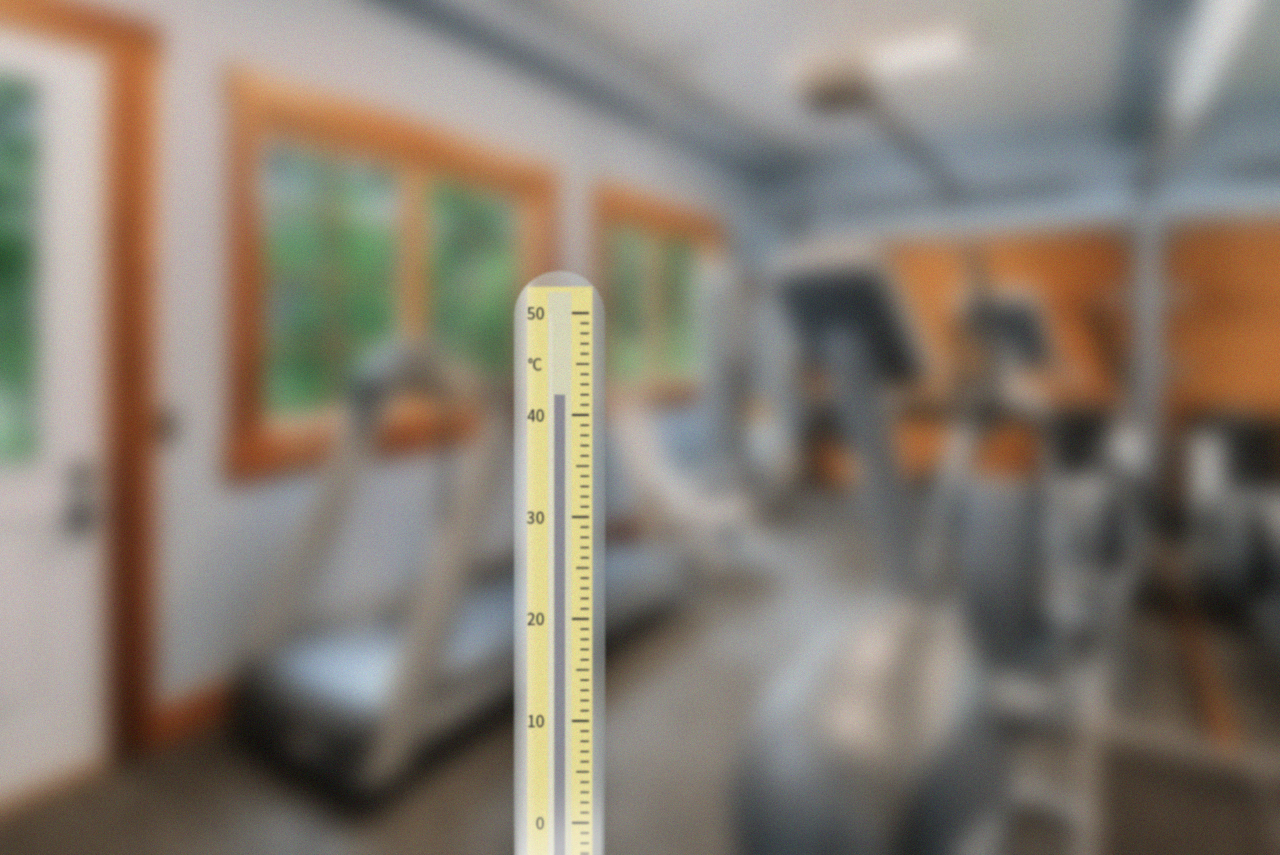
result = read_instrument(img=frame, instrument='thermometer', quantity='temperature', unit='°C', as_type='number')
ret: 42 °C
